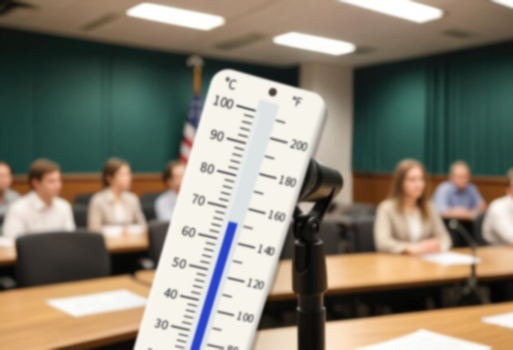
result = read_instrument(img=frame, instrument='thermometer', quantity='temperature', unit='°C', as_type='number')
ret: 66 °C
